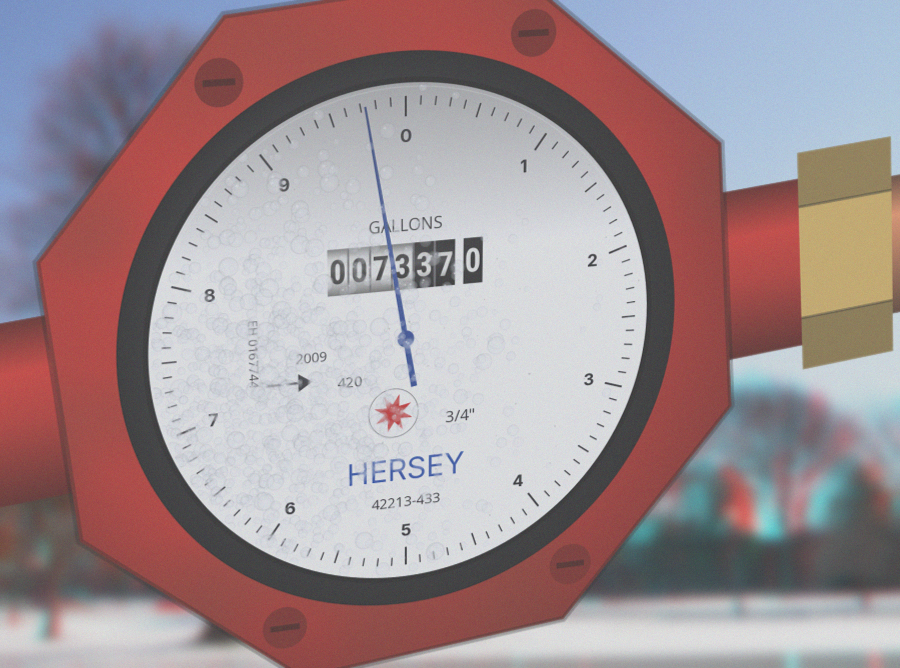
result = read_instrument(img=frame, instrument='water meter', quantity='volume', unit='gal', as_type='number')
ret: 73369.7 gal
